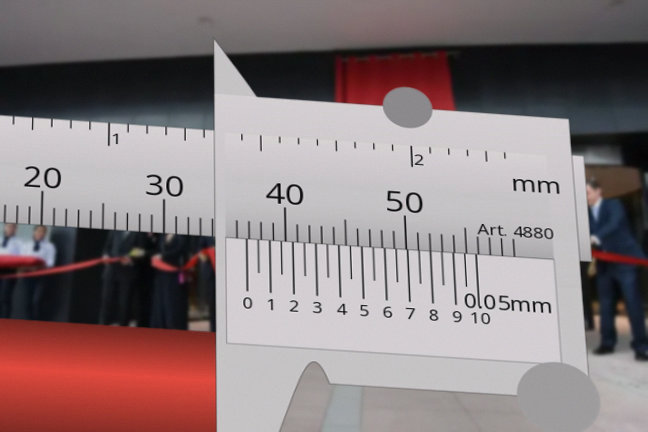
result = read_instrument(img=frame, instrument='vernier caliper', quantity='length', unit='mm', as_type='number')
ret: 36.8 mm
